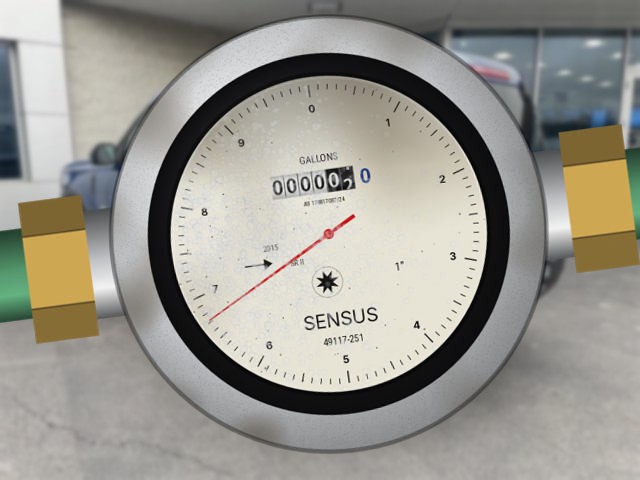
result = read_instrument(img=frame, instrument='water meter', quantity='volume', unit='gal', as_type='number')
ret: 16.7 gal
